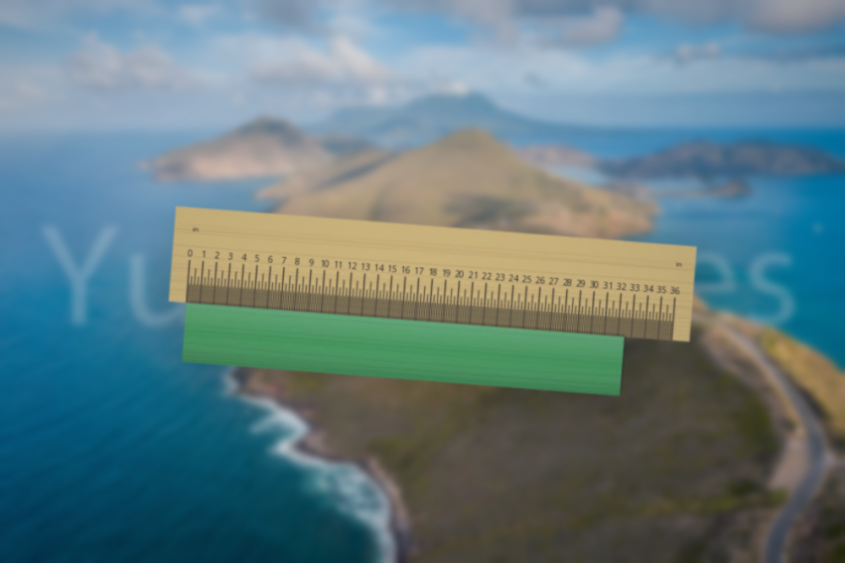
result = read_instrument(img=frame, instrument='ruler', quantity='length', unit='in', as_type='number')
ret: 32.5 in
